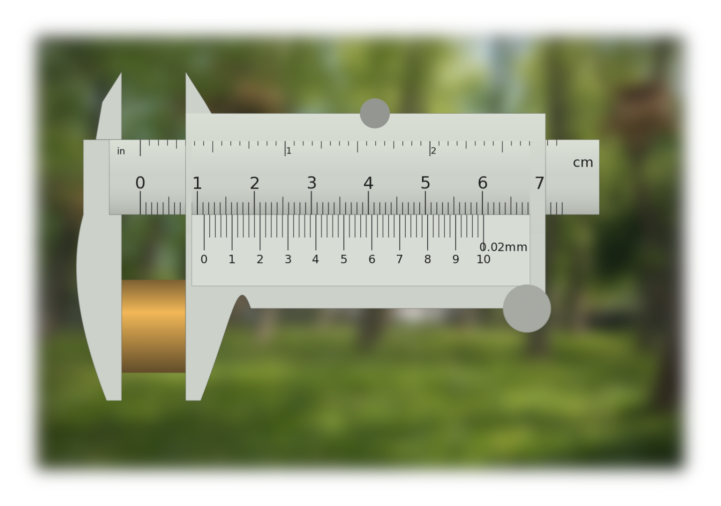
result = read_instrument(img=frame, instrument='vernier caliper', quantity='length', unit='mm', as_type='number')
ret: 11.2 mm
